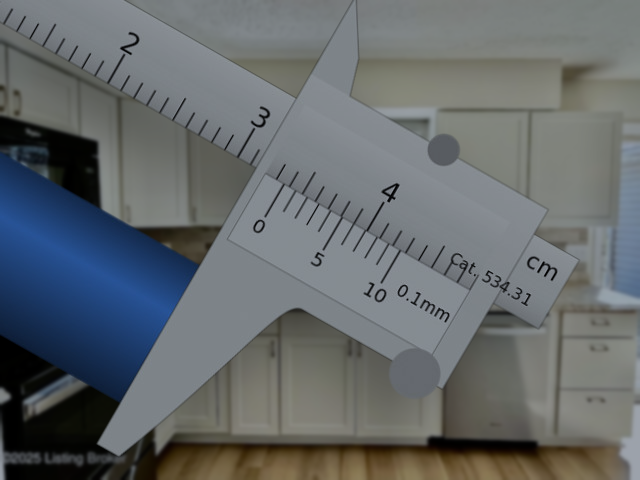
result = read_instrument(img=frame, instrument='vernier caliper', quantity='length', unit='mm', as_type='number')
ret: 33.6 mm
